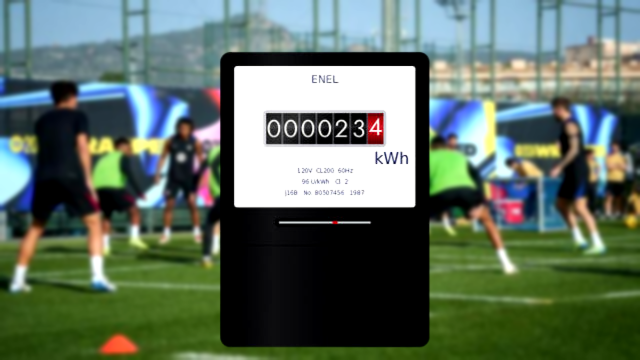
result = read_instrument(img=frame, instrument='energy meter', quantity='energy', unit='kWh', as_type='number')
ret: 23.4 kWh
